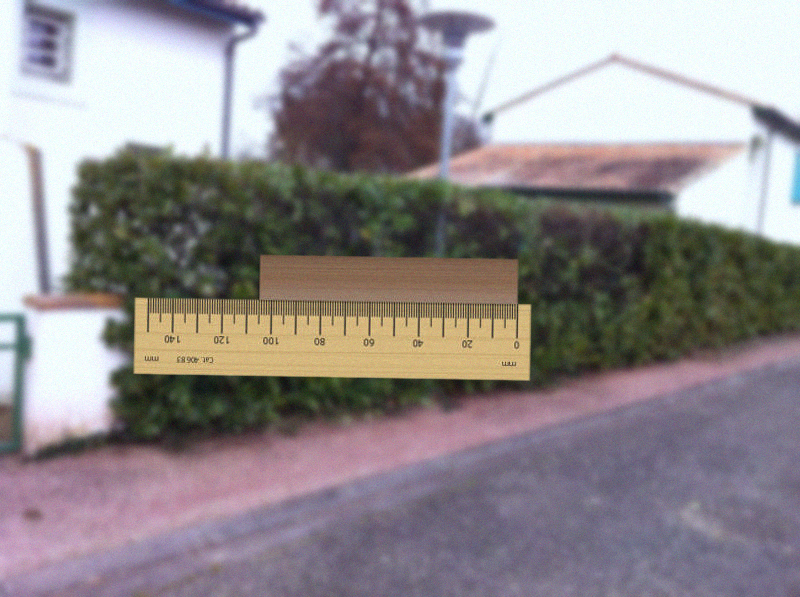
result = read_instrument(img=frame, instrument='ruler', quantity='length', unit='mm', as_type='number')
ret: 105 mm
